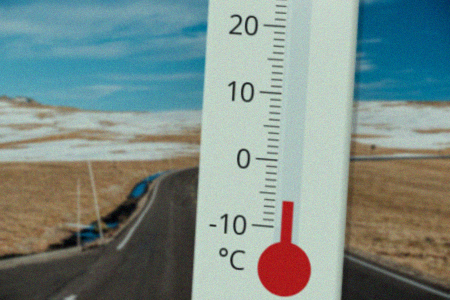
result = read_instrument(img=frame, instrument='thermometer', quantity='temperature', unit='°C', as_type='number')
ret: -6 °C
